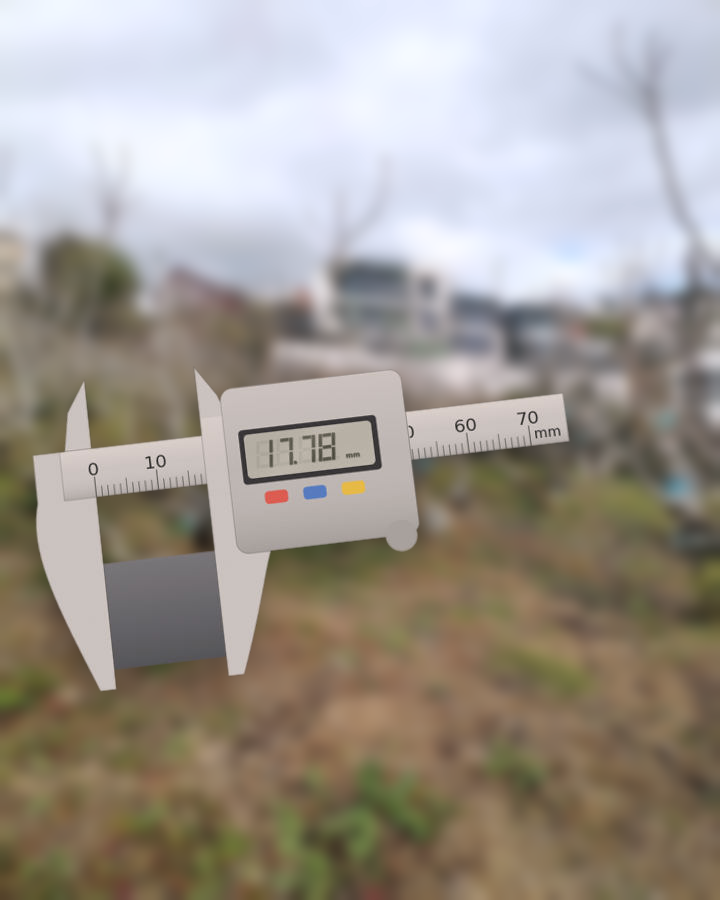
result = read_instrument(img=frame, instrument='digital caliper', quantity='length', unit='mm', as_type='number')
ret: 17.78 mm
